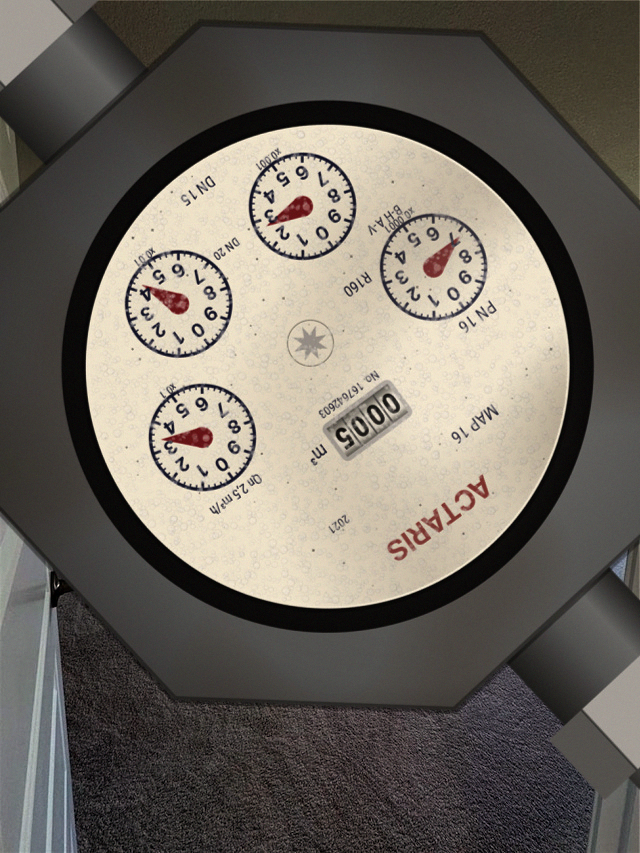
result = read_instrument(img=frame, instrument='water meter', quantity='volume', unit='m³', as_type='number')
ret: 5.3427 m³
